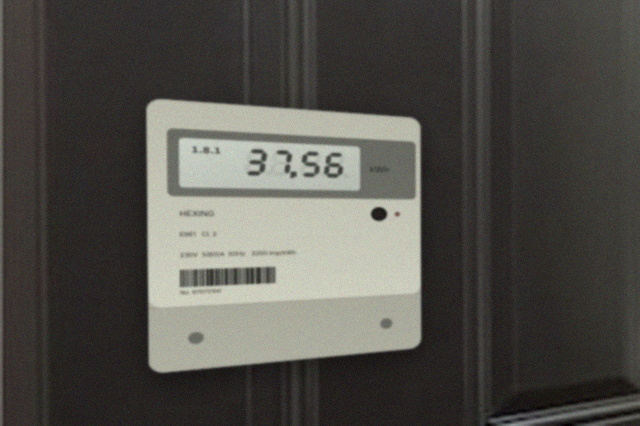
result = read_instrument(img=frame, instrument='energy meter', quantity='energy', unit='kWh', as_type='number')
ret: 37.56 kWh
